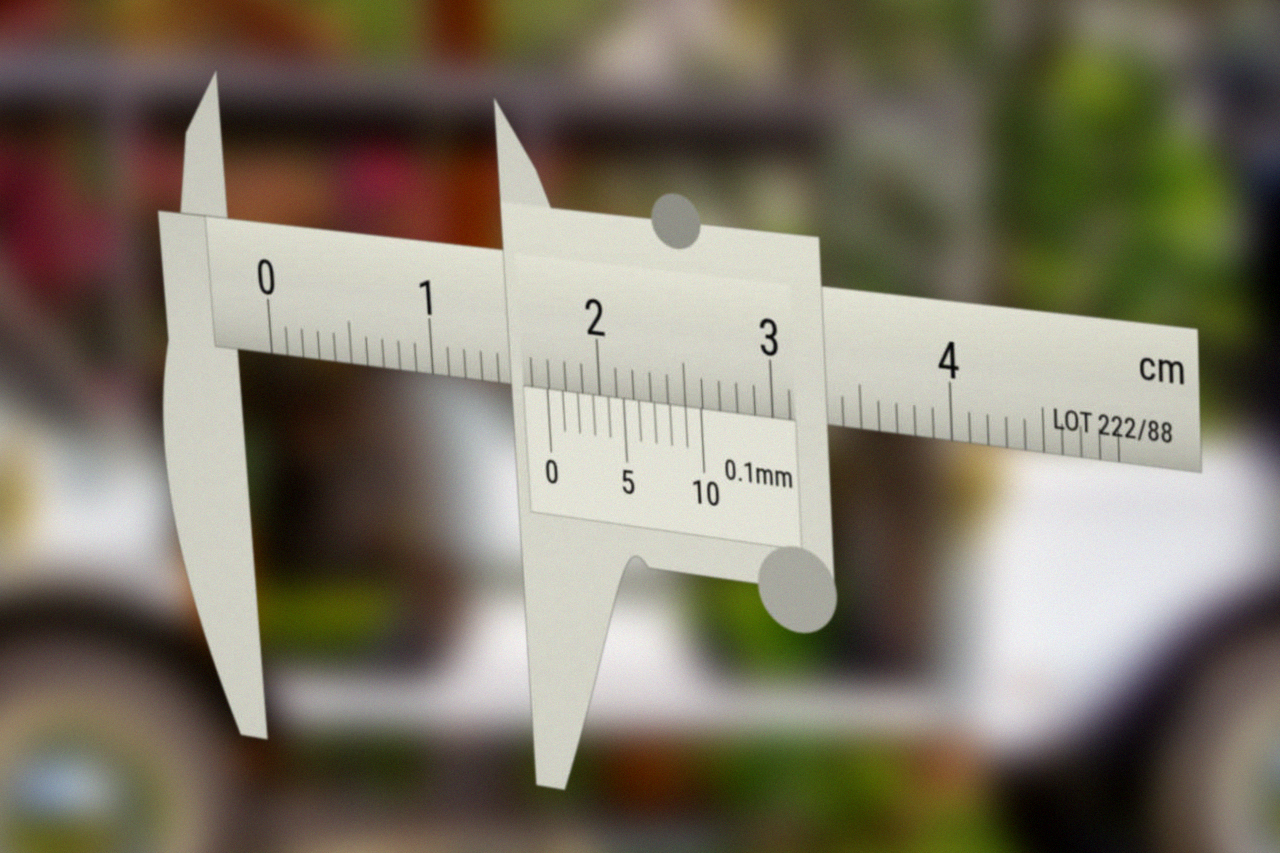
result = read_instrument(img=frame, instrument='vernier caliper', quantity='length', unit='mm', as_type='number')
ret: 16.9 mm
